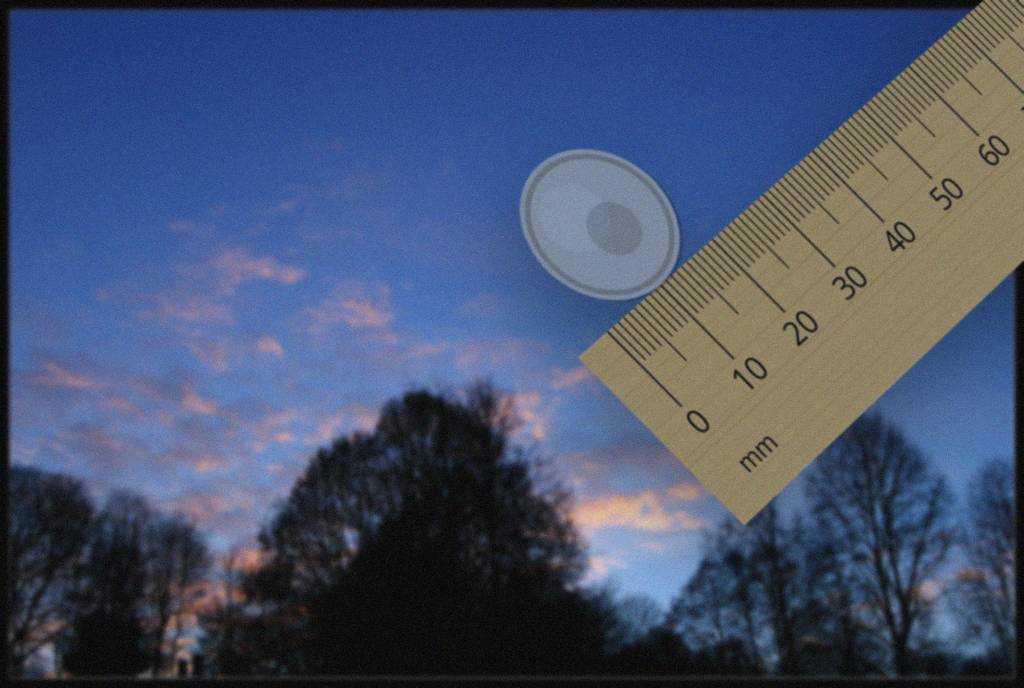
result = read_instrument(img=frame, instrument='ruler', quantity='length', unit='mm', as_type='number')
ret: 20 mm
